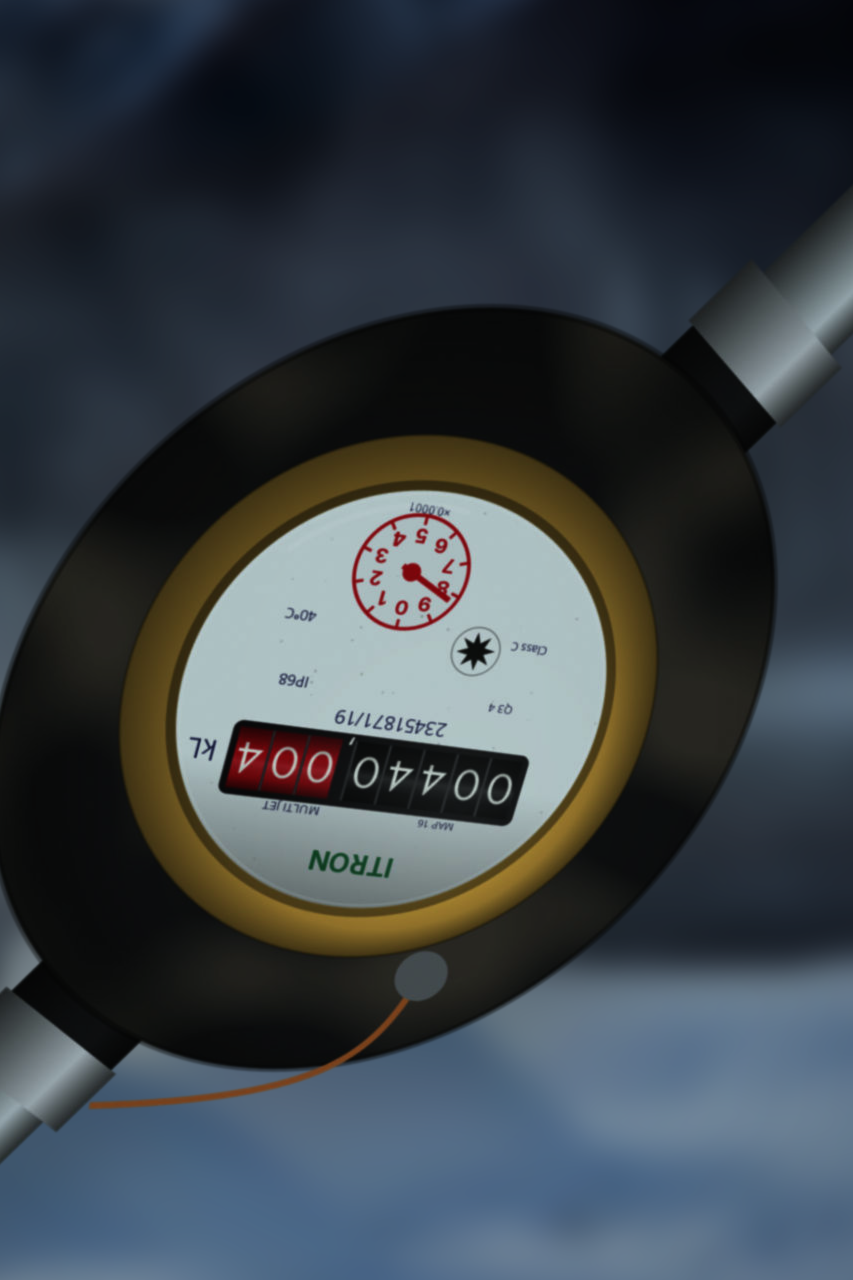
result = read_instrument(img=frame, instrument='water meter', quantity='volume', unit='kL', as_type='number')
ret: 440.0048 kL
